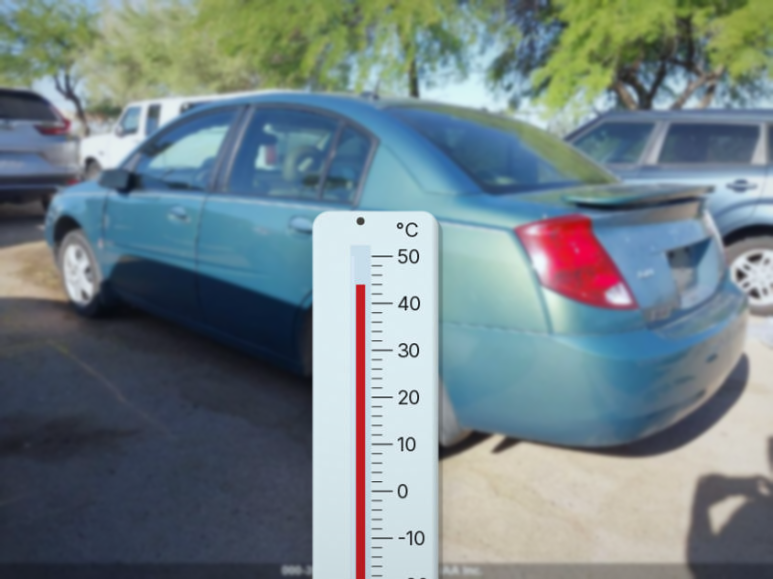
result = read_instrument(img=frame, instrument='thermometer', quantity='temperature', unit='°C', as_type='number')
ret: 44 °C
